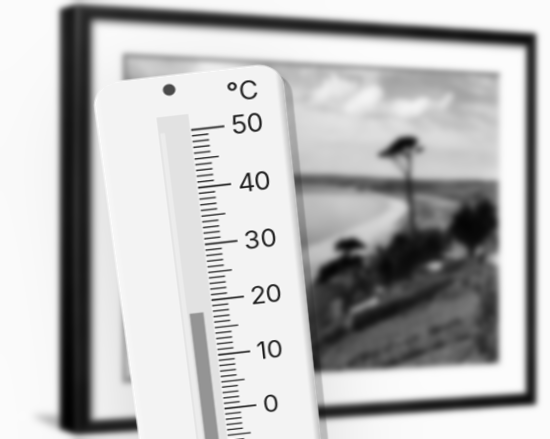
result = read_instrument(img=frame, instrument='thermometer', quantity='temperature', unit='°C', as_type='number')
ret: 18 °C
